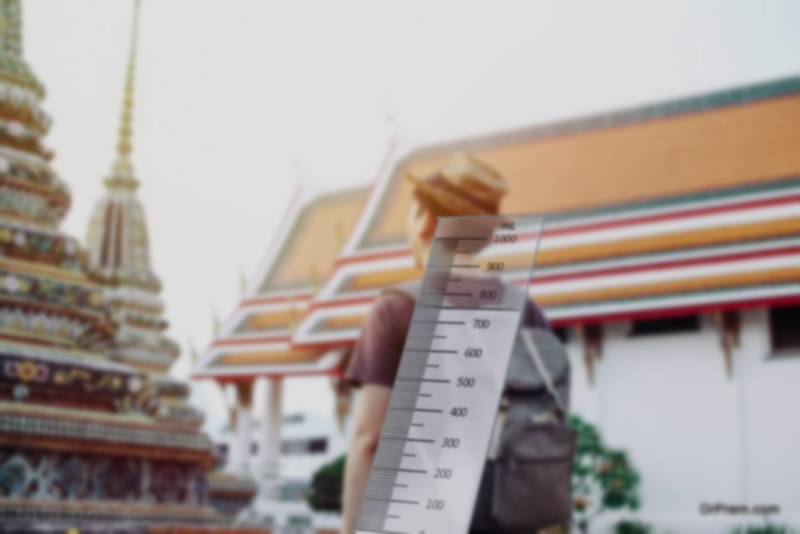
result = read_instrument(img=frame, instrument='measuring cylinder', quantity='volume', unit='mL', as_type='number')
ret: 750 mL
